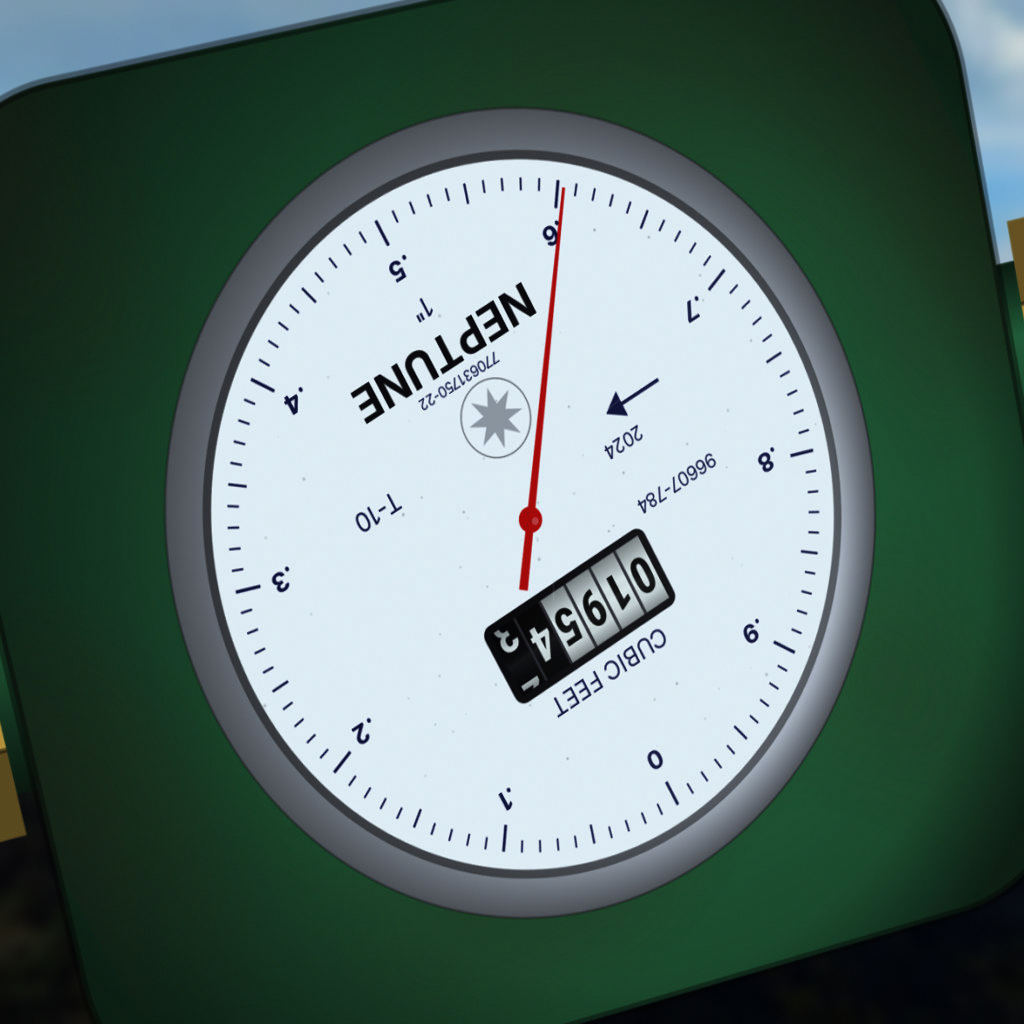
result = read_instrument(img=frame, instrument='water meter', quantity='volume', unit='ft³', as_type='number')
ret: 19542.60 ft³
